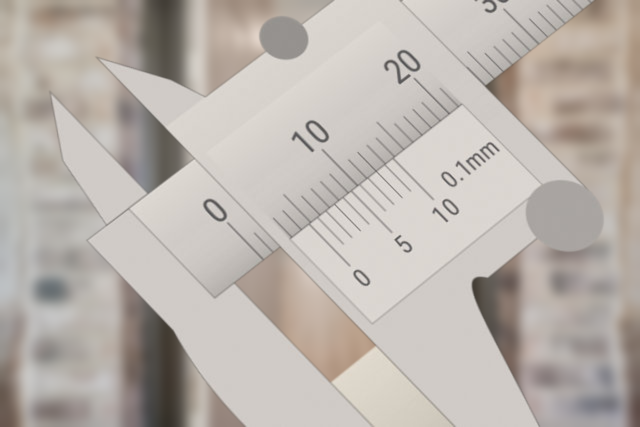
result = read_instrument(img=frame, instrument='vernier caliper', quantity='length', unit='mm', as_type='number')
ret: 4.8 mm
